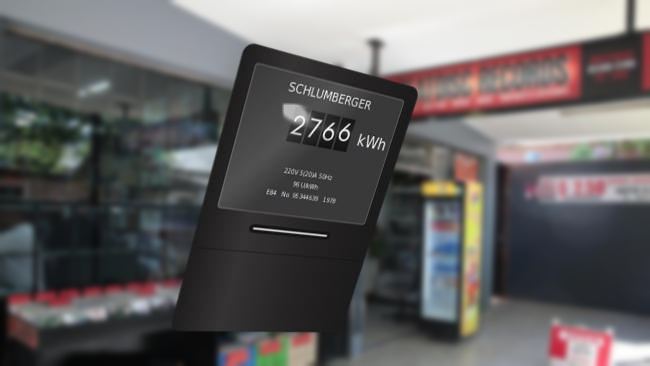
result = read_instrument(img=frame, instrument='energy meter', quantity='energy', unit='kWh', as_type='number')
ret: 2766 kWh
